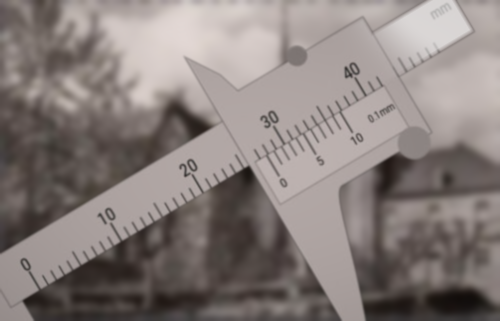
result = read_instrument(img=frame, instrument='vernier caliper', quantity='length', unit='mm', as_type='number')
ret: 27.8 mm
